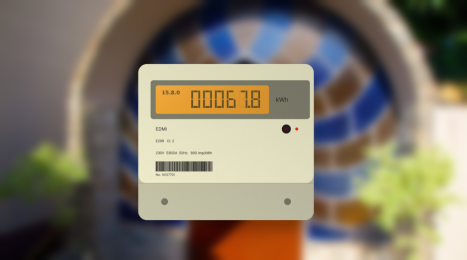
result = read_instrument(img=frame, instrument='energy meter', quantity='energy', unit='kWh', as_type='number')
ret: 67.8 kWh
